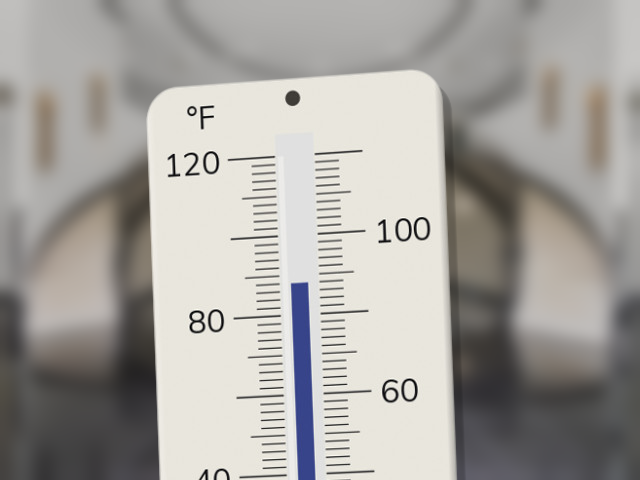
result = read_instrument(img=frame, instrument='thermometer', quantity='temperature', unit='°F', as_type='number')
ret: 88 °F
